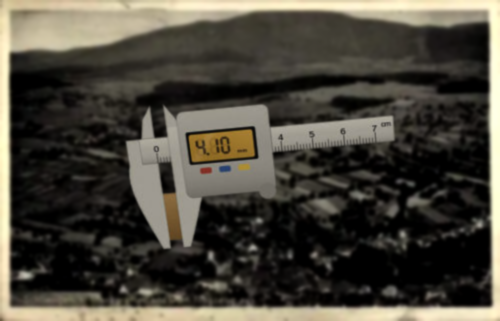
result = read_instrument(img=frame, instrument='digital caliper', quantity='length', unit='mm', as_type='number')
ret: 4.10 mm
